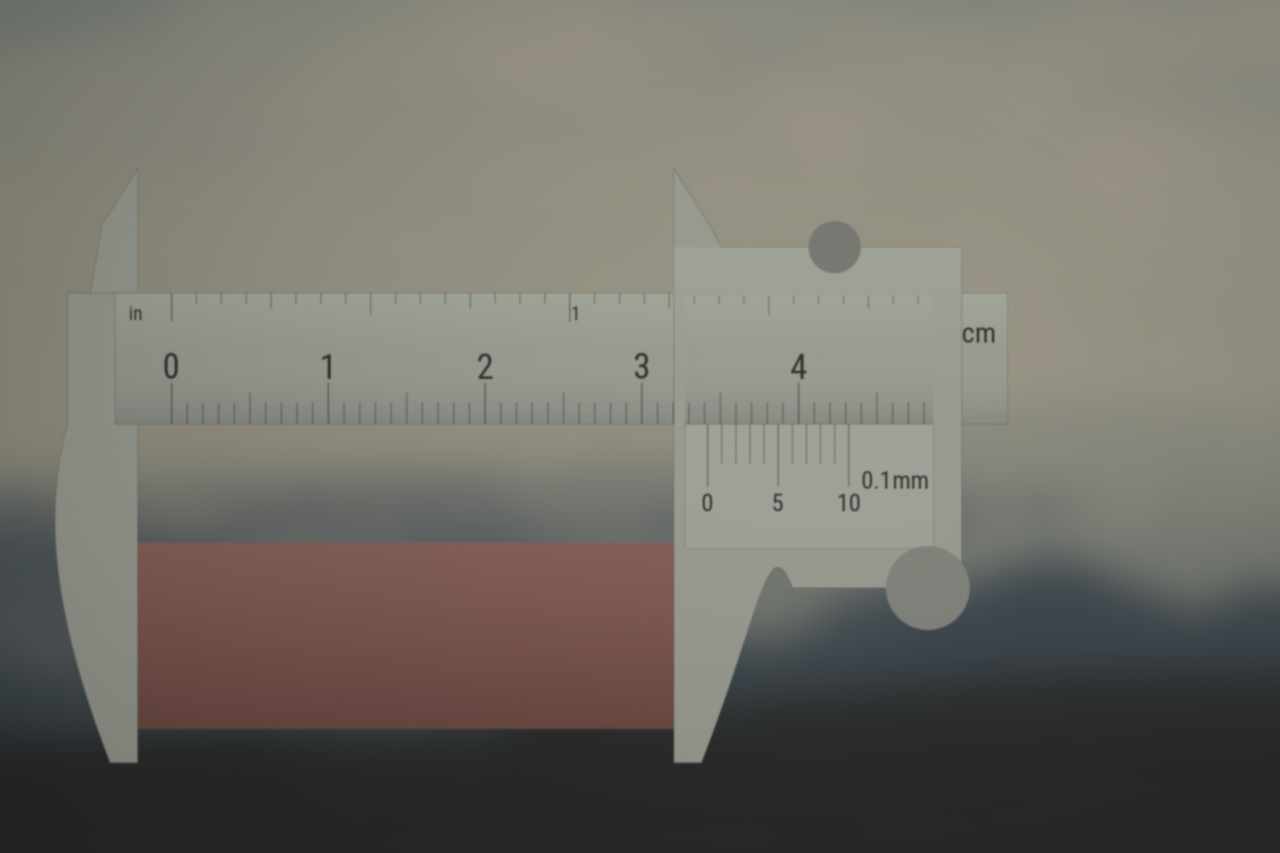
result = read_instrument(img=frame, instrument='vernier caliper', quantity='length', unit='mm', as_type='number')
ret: 34.2 mm
